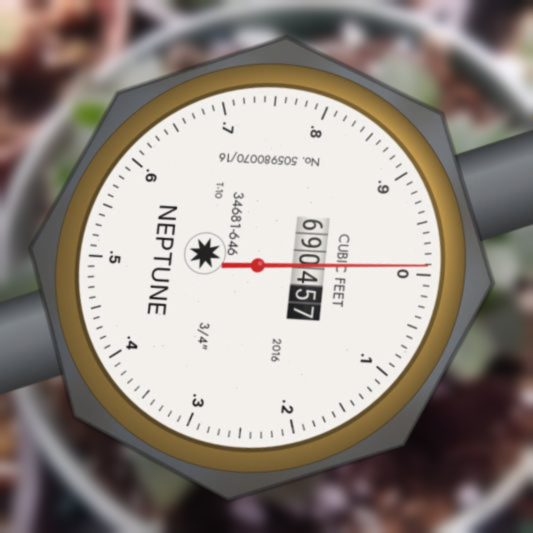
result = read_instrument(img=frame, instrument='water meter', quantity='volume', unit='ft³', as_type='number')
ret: 690456.99 ft³
